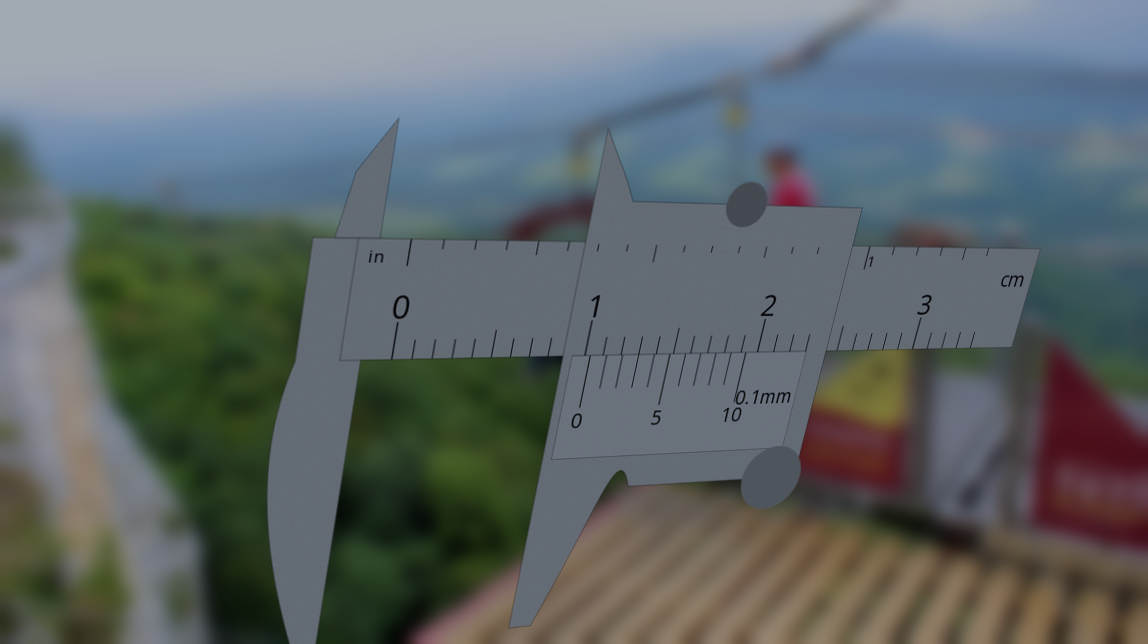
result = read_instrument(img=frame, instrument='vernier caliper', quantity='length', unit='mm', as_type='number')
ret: 10.3 mm
